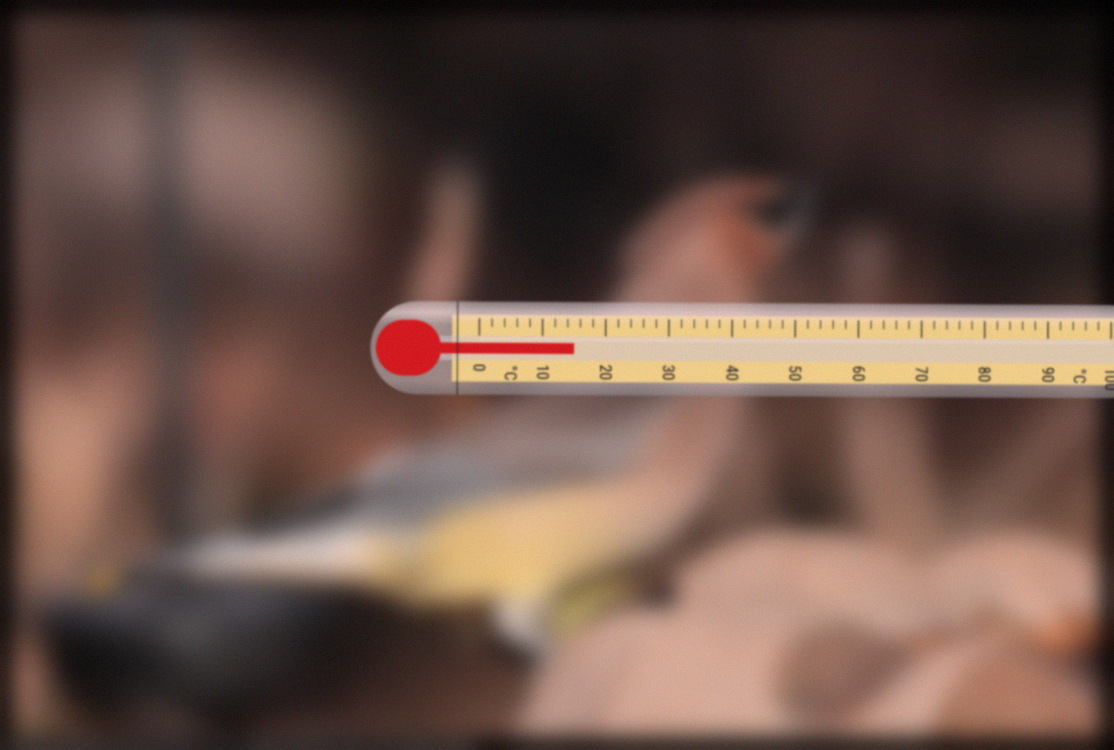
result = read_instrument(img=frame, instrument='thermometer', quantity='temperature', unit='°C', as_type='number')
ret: 15 °C
